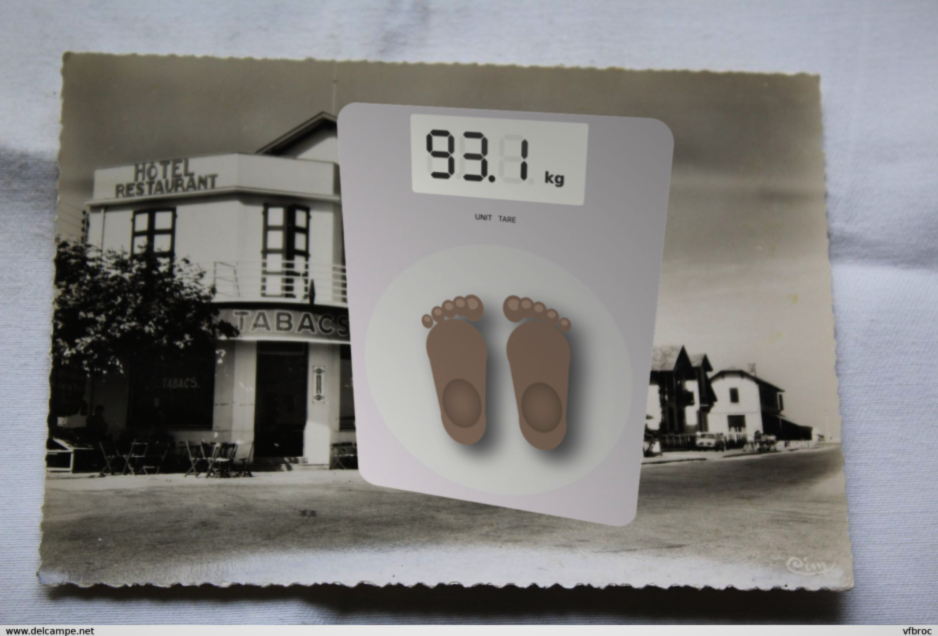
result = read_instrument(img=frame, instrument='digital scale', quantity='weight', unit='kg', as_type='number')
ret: 93.1 kg
